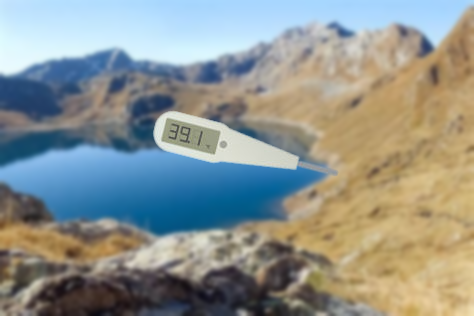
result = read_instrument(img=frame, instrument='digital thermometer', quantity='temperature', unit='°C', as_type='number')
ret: 39.1 °C
